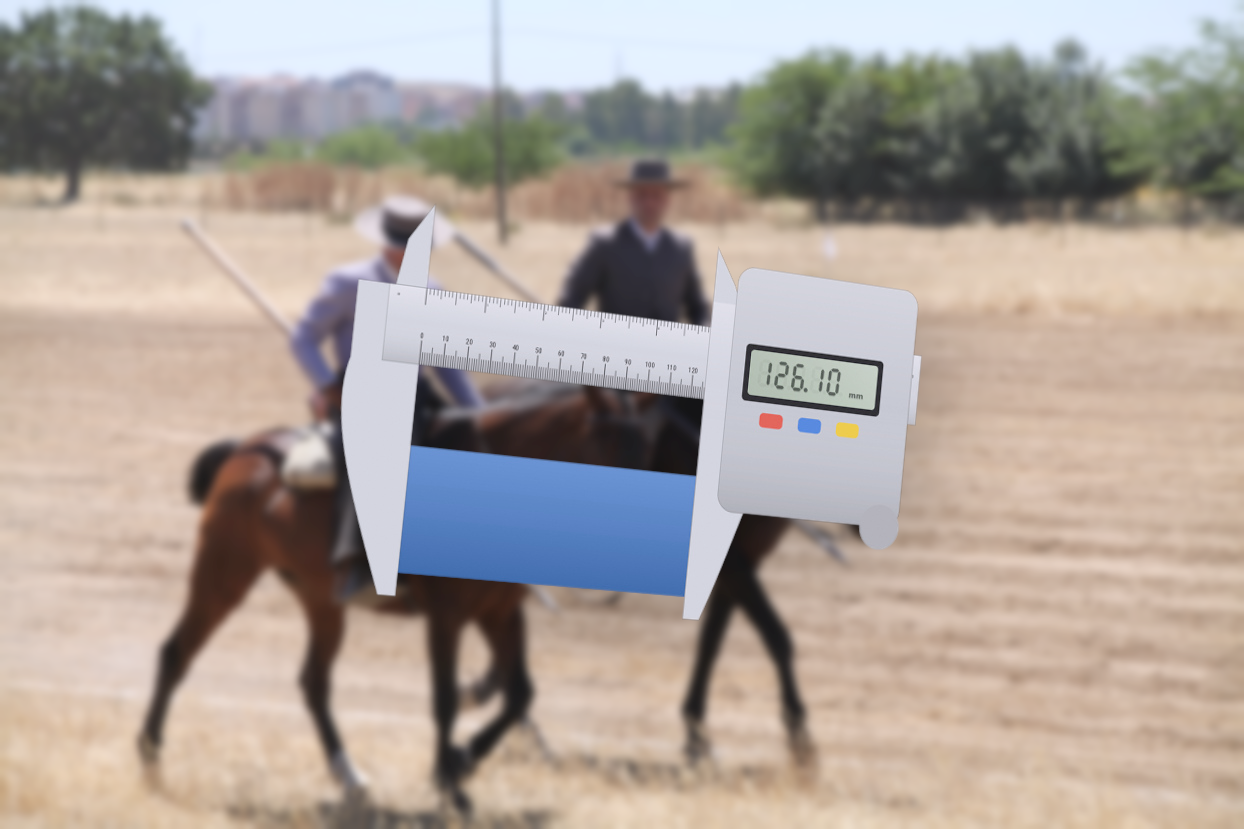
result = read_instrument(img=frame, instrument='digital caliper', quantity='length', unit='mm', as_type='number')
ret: 126.10 mm
